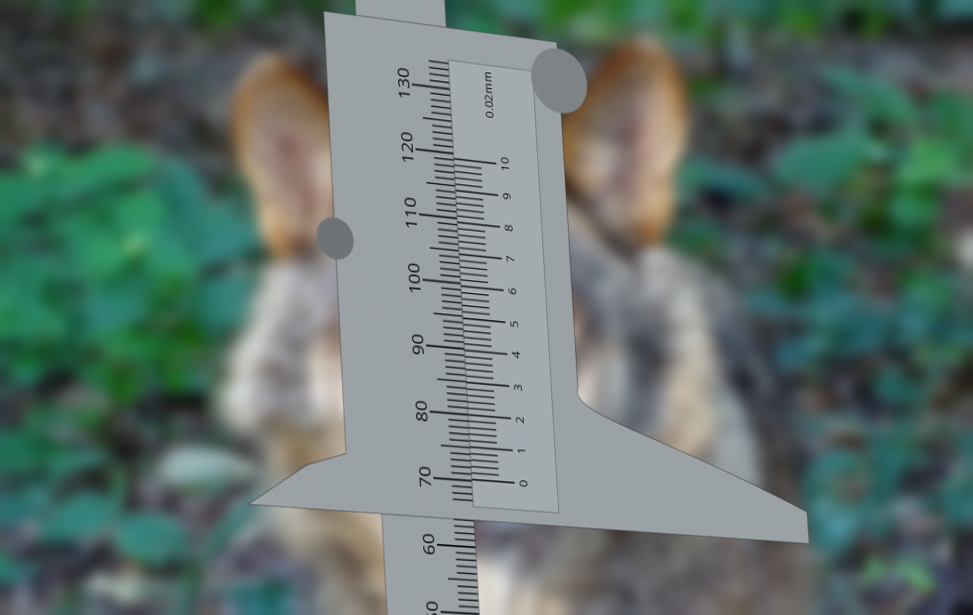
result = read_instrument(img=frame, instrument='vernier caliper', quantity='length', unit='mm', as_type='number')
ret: 70.2 mm
